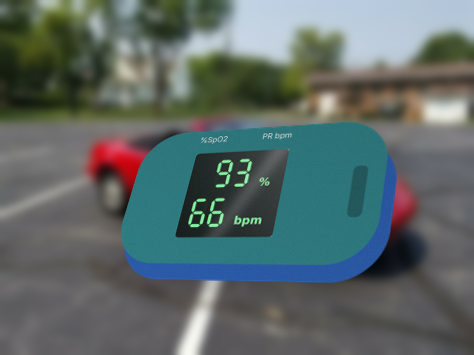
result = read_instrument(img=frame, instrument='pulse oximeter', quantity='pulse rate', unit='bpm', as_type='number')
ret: 66 bpm
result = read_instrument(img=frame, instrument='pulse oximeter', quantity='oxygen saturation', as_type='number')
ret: 93 %
